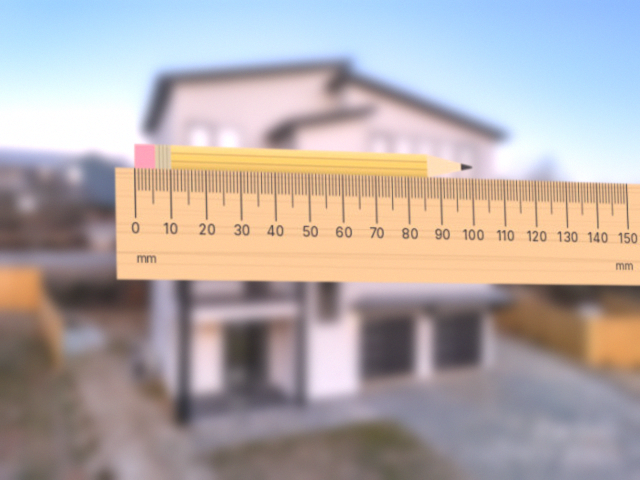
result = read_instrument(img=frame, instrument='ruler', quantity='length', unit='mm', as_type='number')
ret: 100 mm
